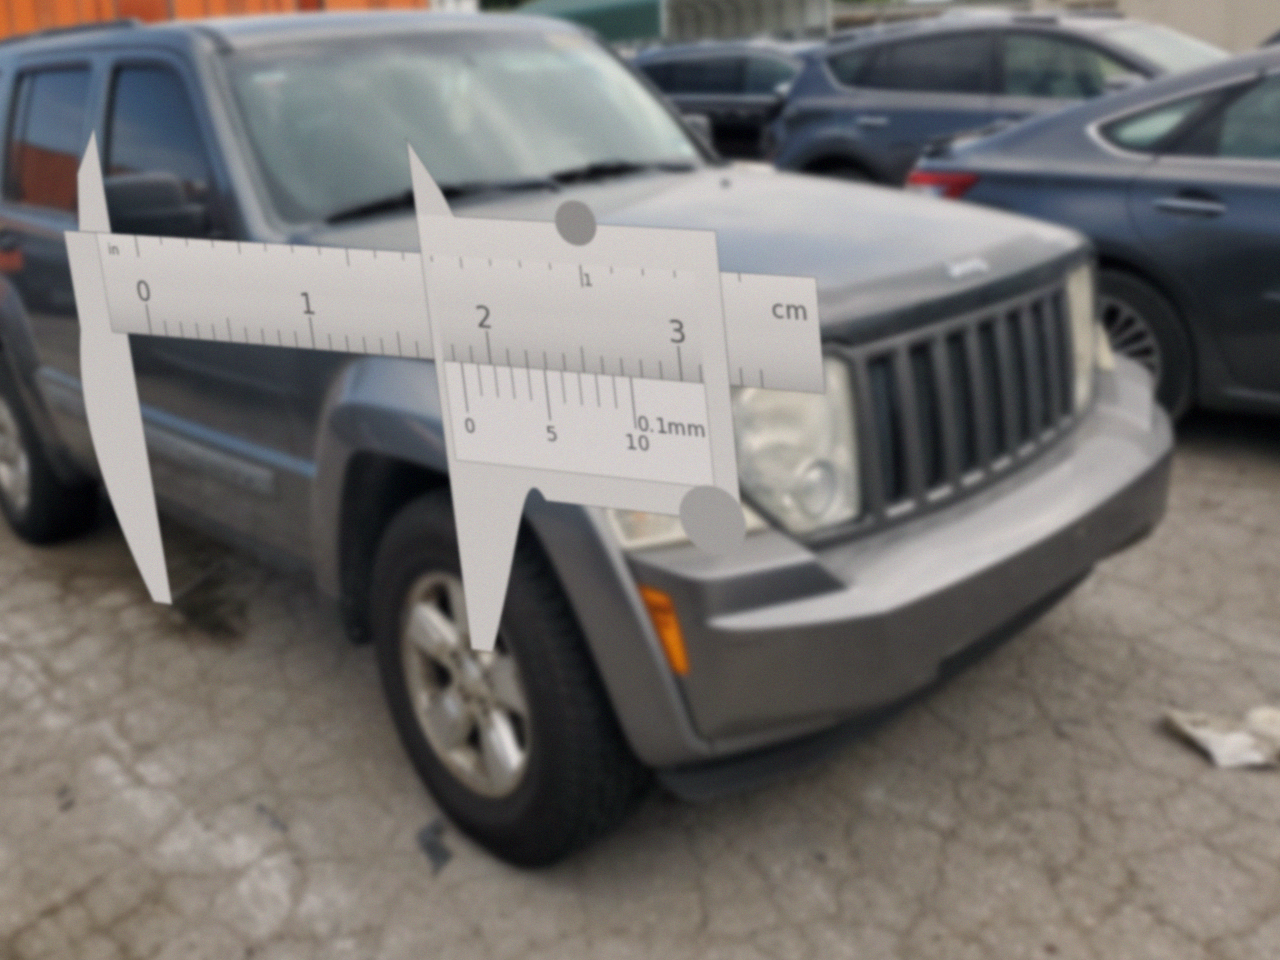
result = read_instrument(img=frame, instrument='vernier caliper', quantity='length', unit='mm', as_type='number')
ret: 18.4 mm
